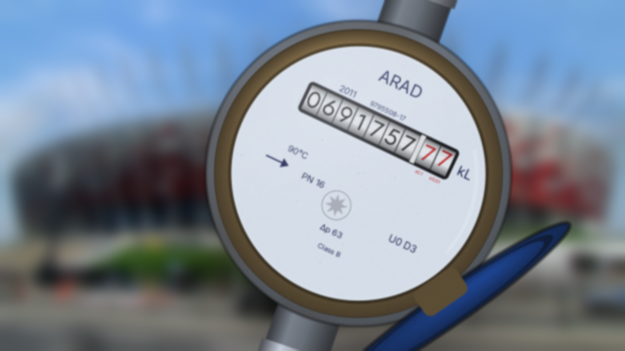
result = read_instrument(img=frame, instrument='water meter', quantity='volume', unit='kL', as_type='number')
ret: 691757.77 kL
